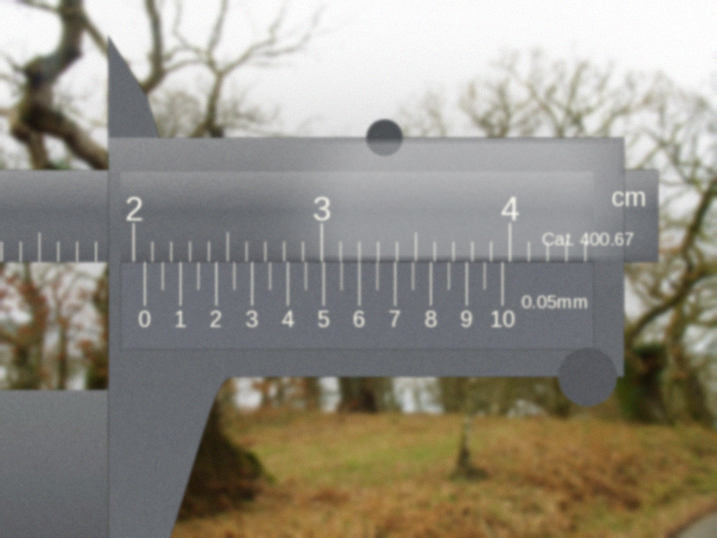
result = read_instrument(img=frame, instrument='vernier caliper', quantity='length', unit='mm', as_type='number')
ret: 20.6 mm
